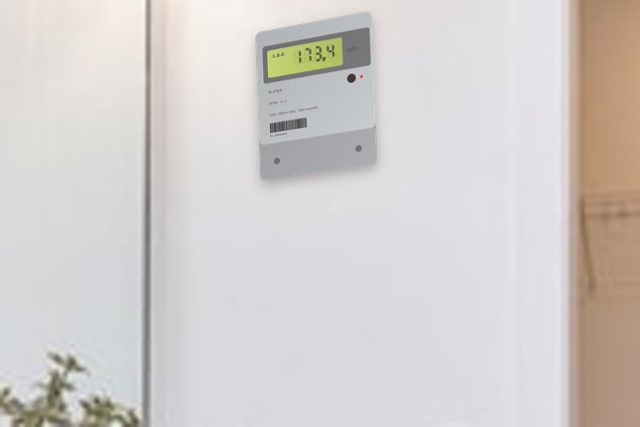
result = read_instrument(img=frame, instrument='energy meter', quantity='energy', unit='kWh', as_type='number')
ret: 173.4 kWh
